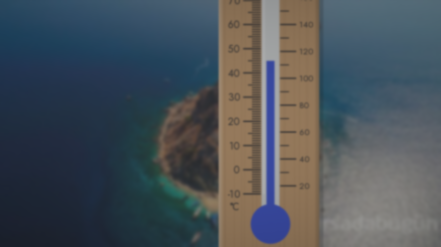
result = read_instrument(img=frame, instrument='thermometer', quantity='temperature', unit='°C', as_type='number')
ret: 45 °C
